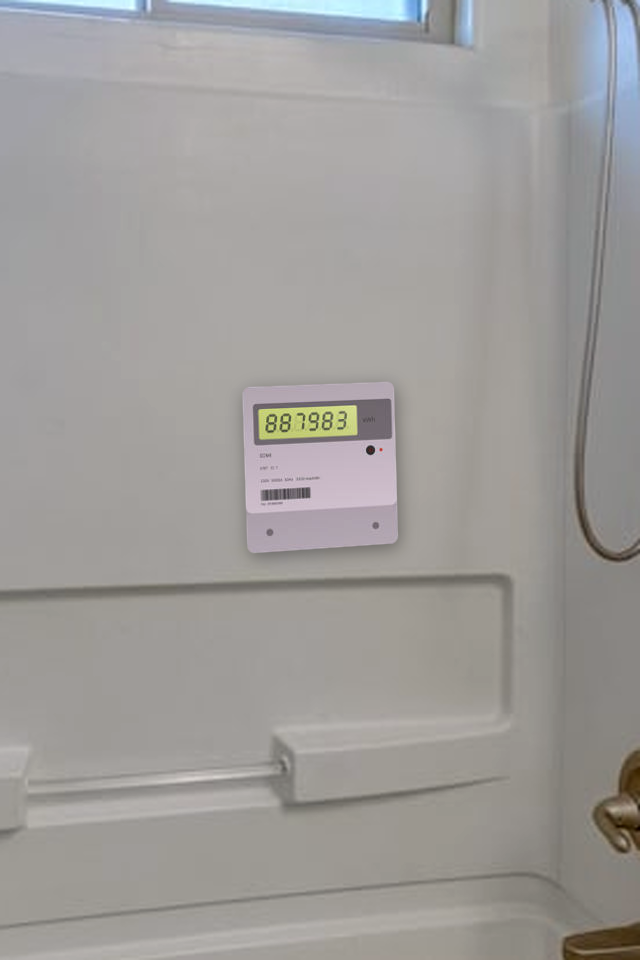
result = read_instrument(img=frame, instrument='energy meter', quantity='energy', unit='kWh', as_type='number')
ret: 887983 kWh
